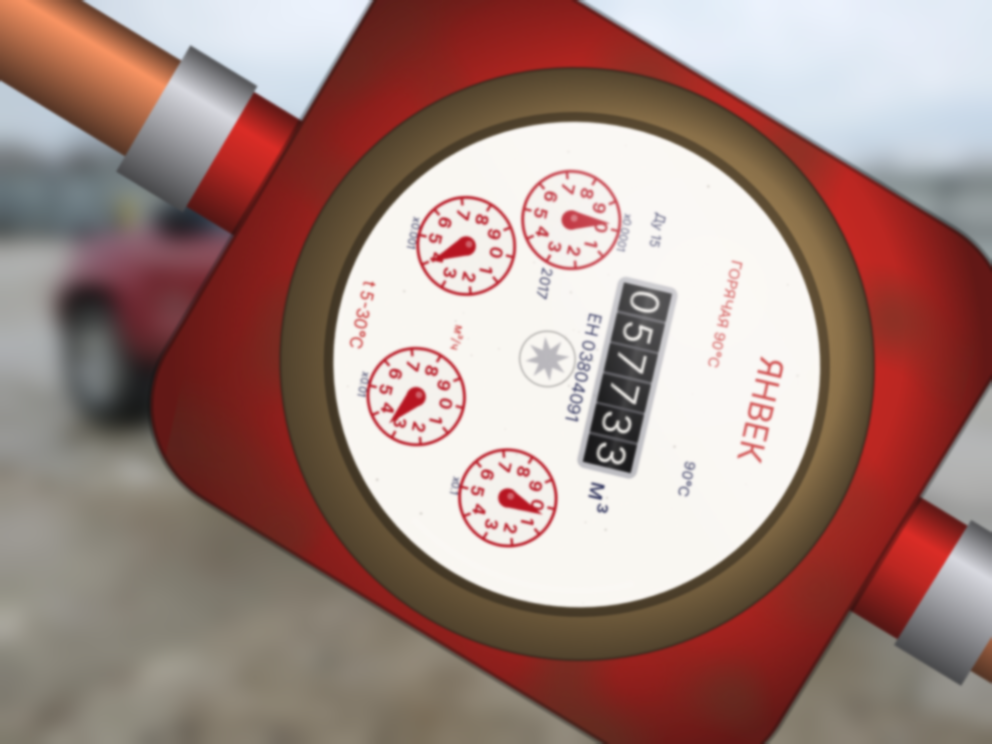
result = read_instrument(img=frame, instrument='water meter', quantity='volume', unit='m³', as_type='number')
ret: 57733.0339 m³
